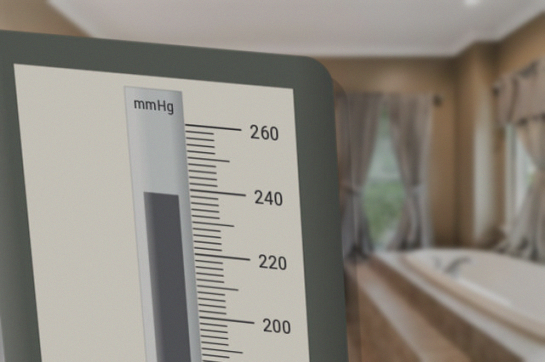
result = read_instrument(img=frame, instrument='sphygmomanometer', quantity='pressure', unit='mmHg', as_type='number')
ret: 238 mmHg
